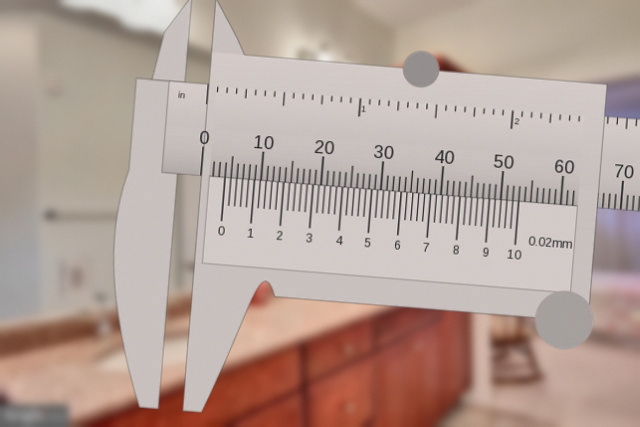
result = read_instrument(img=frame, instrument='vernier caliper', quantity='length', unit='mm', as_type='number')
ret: 4.0 mm
